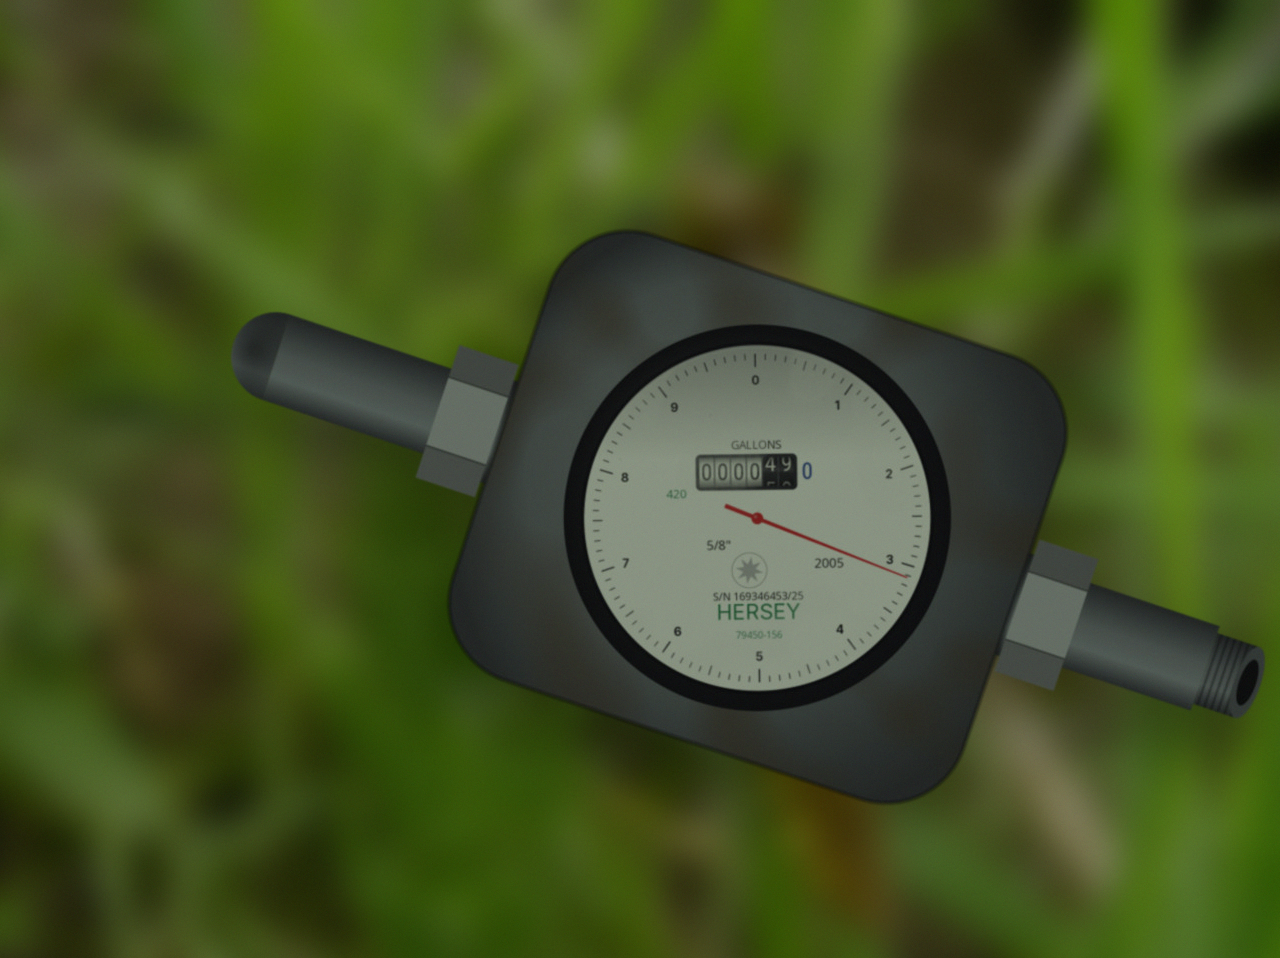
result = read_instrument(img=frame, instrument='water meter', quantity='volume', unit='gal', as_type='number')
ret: 493.1 gal
